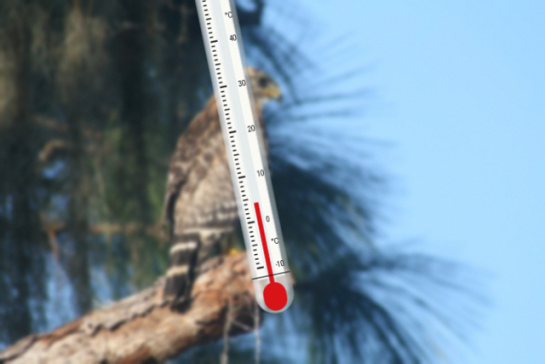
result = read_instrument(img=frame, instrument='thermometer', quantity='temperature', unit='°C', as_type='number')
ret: 4 °C
